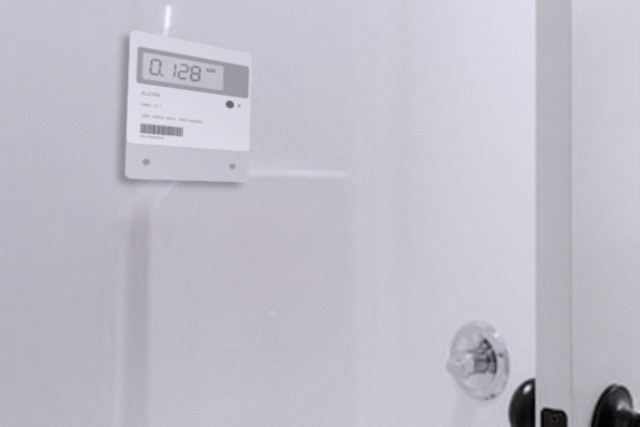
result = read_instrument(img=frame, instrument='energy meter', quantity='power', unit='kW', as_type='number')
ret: 0.128 kW
